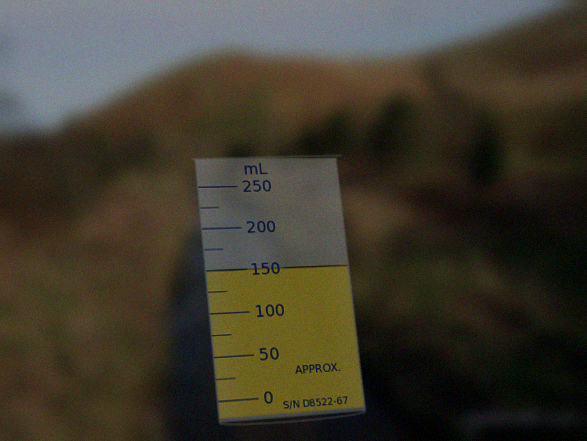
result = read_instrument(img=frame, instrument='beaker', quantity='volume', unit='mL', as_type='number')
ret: 150 mL
